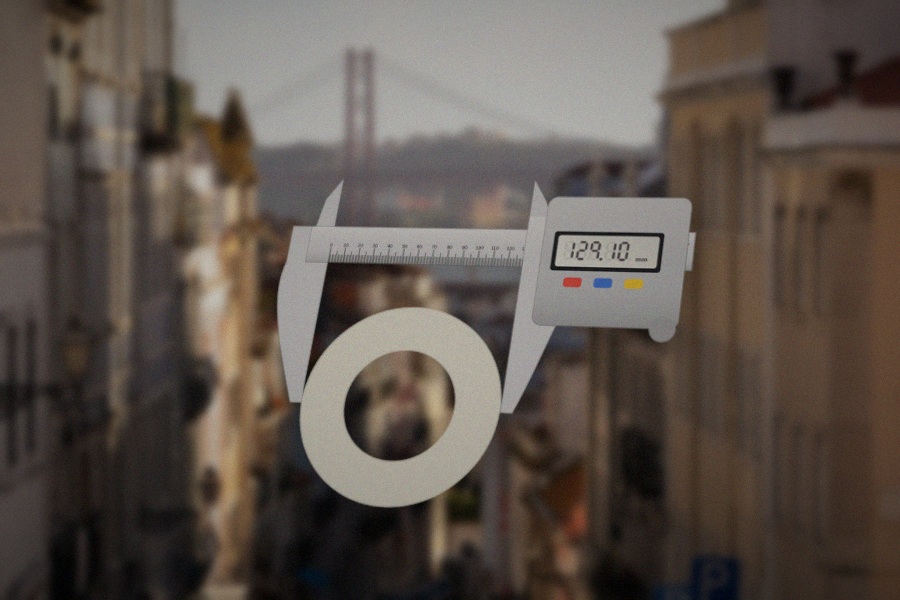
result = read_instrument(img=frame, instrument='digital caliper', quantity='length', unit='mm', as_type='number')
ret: 129.10 mm
